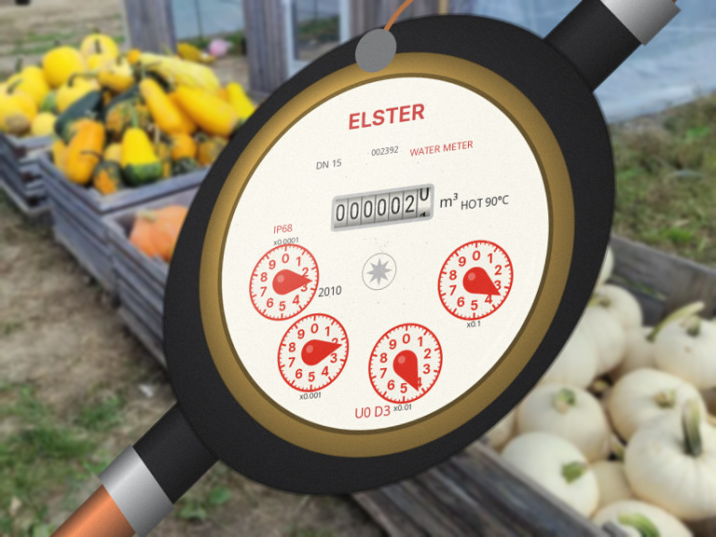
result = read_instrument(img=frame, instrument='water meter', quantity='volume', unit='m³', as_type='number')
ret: 20.3422 m³
